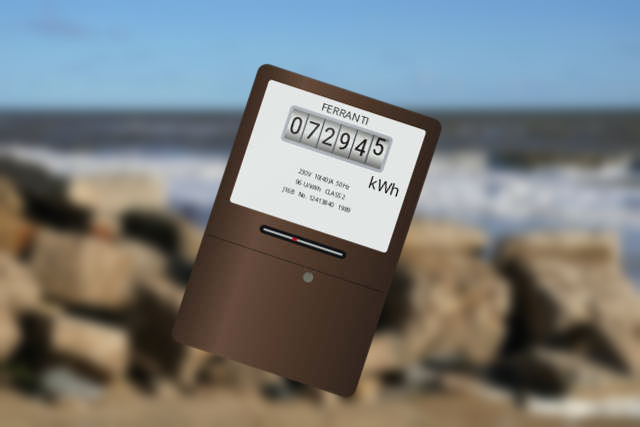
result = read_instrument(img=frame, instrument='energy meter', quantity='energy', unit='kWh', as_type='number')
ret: 72945 kWh
